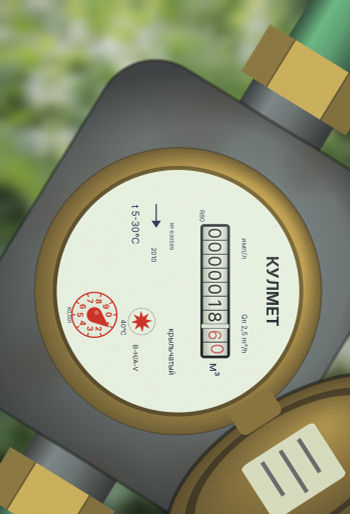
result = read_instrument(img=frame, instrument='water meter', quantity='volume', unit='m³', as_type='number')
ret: 18.601 m³
